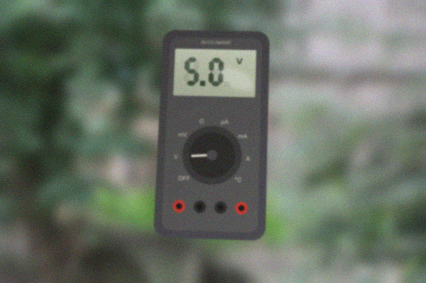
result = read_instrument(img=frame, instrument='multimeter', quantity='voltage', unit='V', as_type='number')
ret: 5.0 V
